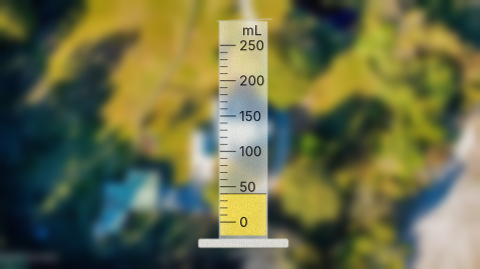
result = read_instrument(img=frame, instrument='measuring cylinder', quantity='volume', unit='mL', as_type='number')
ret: 40 mL
